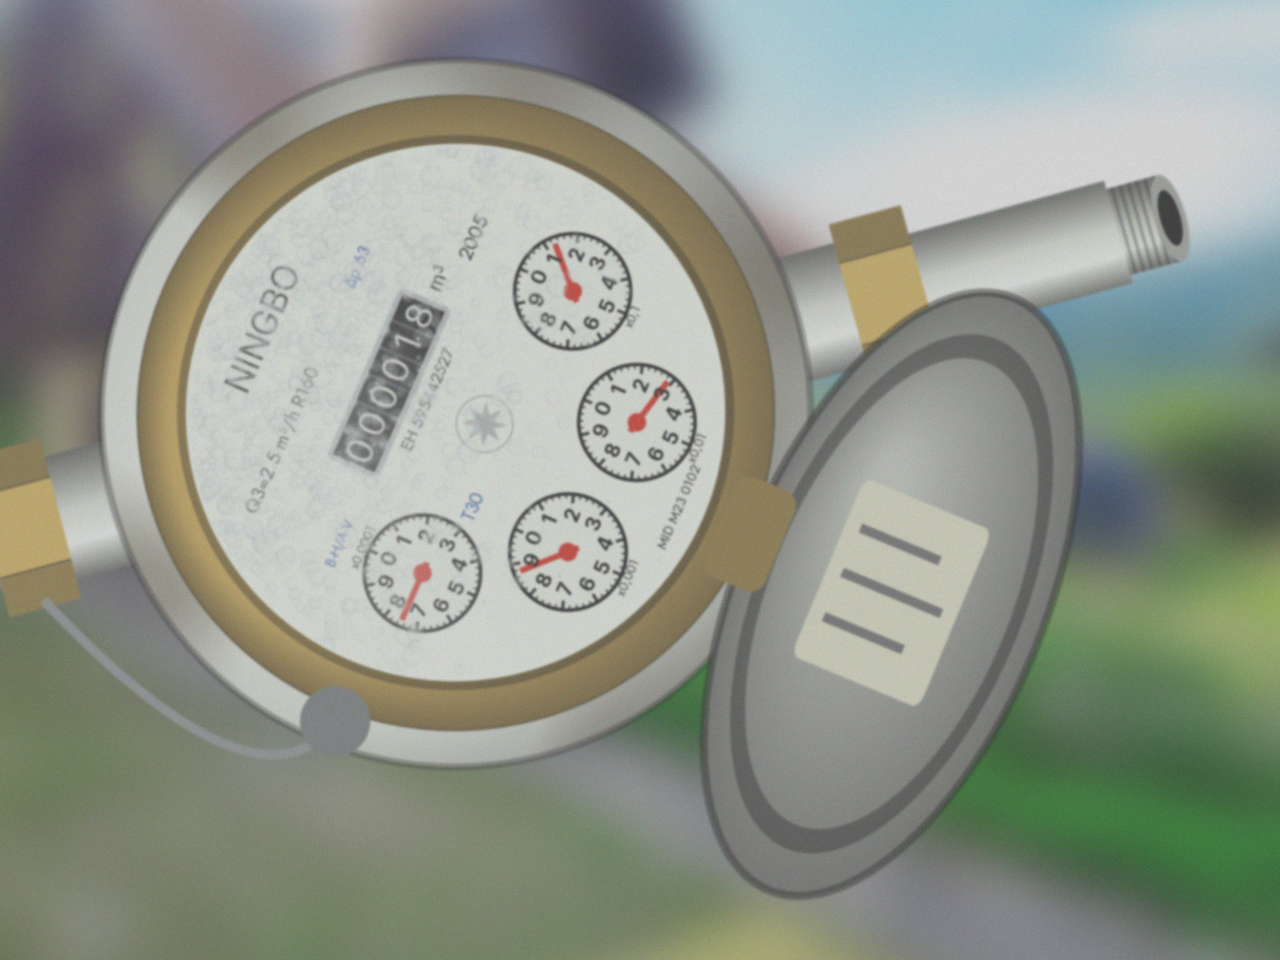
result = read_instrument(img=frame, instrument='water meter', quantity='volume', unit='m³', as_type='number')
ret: 18.1287 m³
